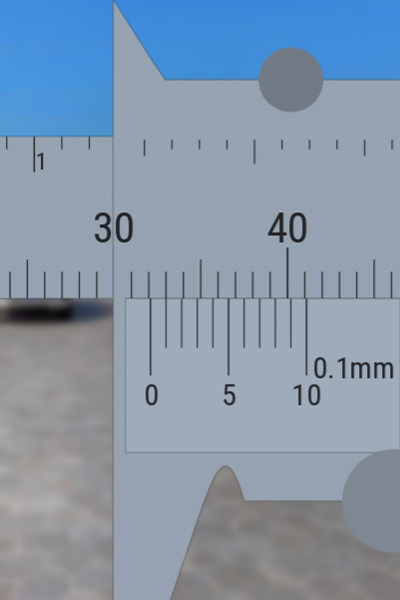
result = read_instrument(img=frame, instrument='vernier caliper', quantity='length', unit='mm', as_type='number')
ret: 32.1 mm
